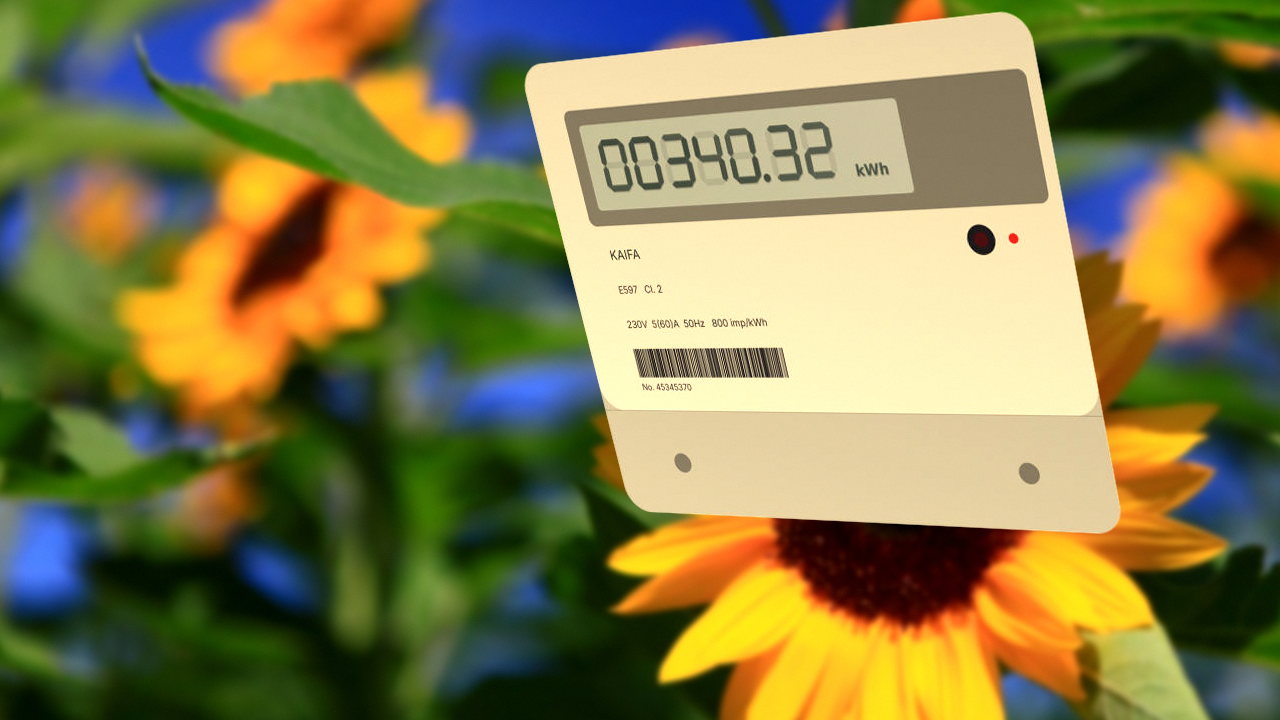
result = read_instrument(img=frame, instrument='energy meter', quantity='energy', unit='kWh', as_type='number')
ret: 340.32 kWh
